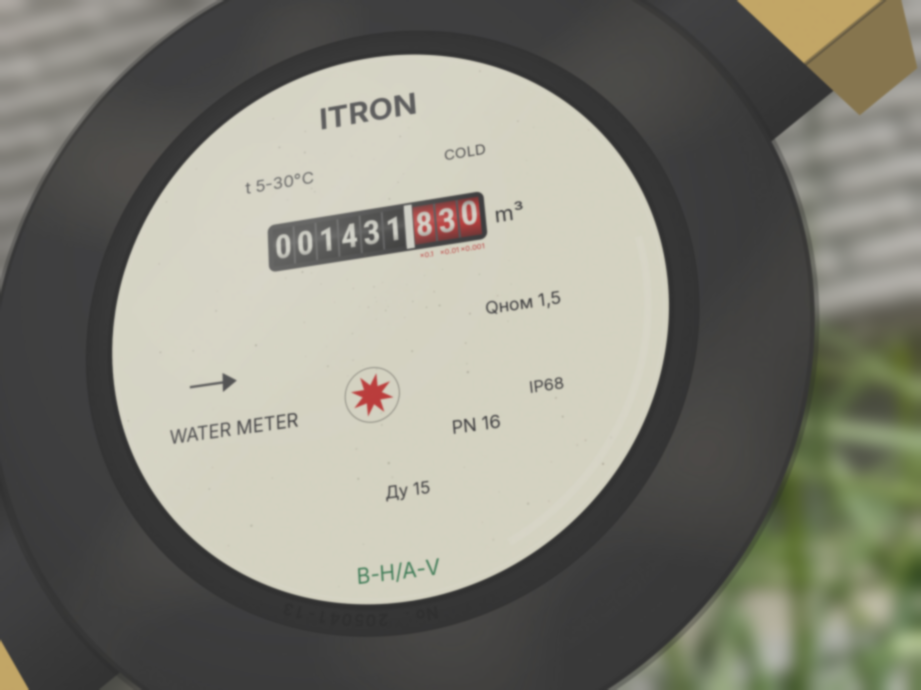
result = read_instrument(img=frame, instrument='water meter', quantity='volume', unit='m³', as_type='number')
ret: 1431.830 m³
